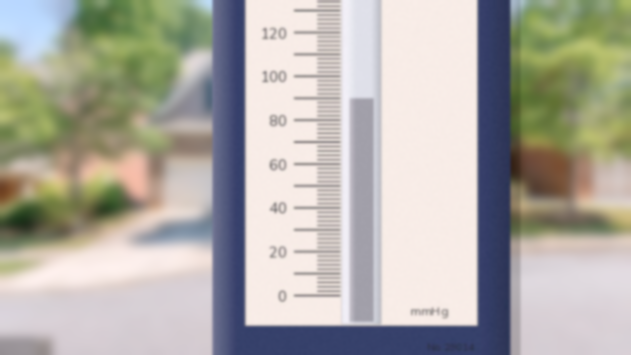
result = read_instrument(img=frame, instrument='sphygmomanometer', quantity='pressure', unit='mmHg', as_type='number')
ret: 90 mmHg
